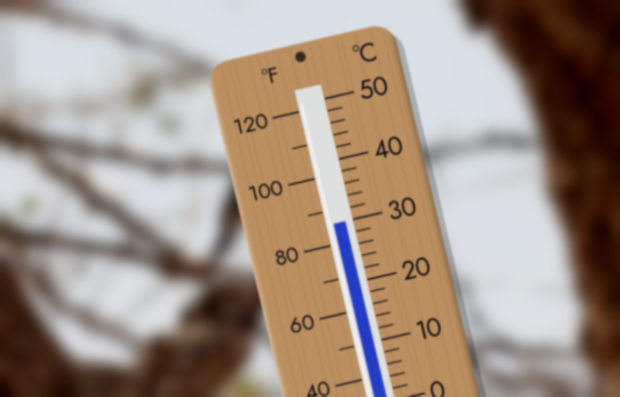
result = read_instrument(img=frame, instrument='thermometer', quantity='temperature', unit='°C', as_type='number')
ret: 30 °C
